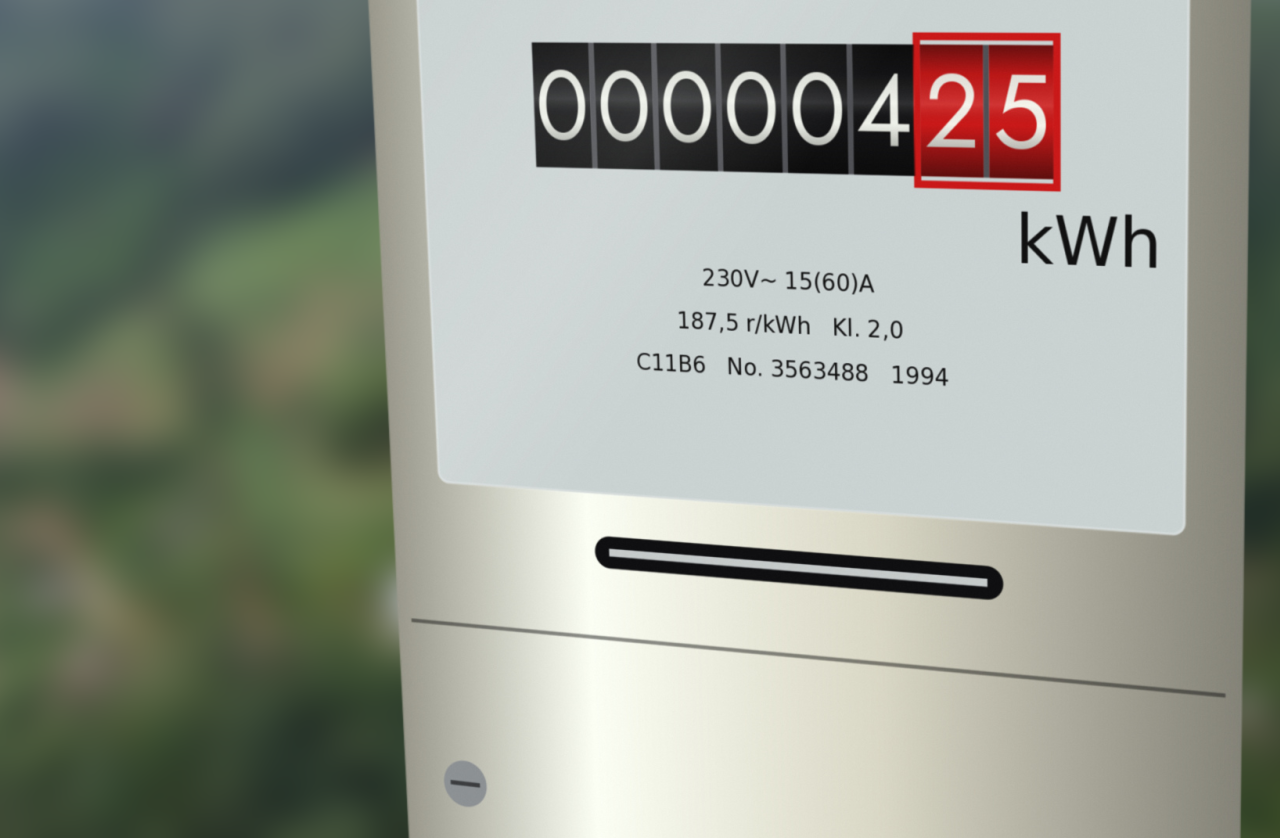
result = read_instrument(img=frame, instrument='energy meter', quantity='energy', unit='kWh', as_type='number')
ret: 4.25 kWh
